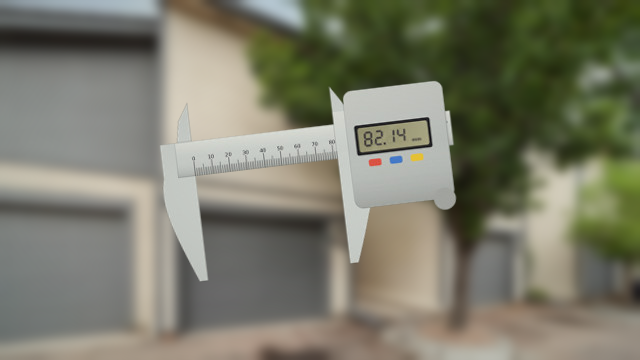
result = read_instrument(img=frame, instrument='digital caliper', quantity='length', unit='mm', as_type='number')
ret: 82.14 mm
